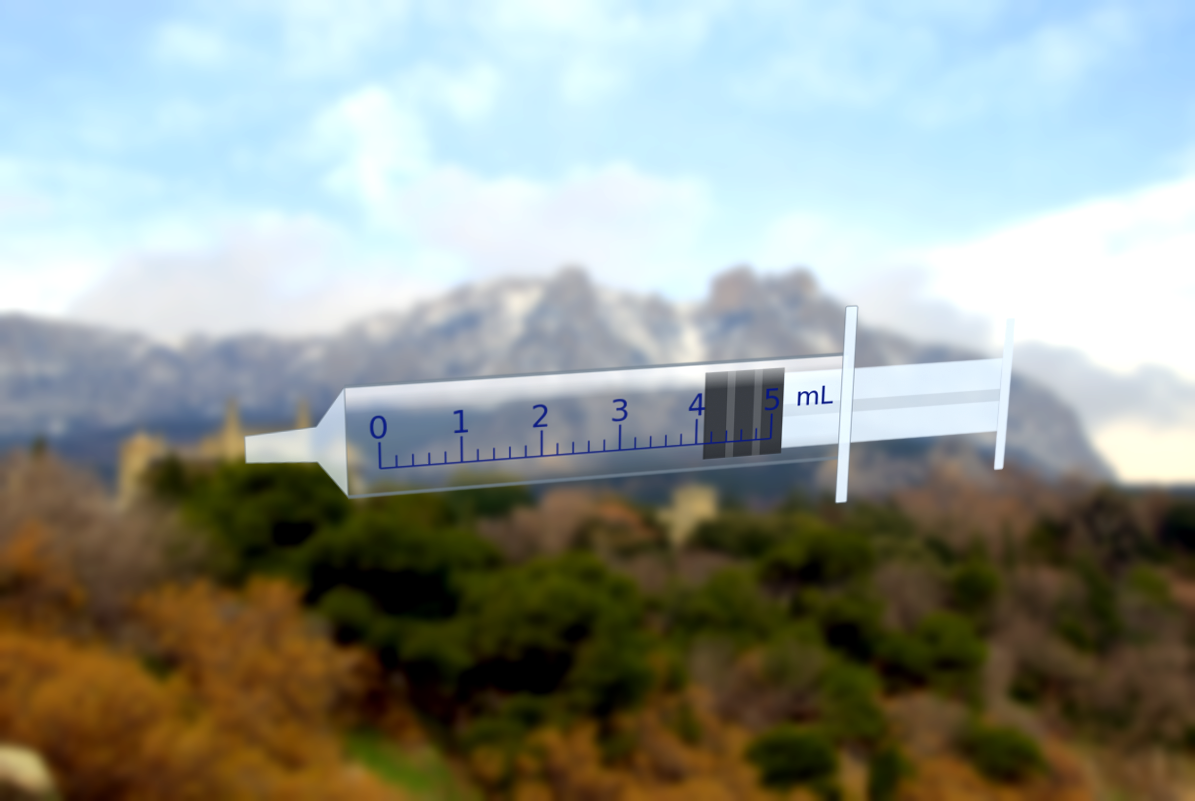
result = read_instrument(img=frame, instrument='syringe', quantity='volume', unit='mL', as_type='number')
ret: 4.1 mL
